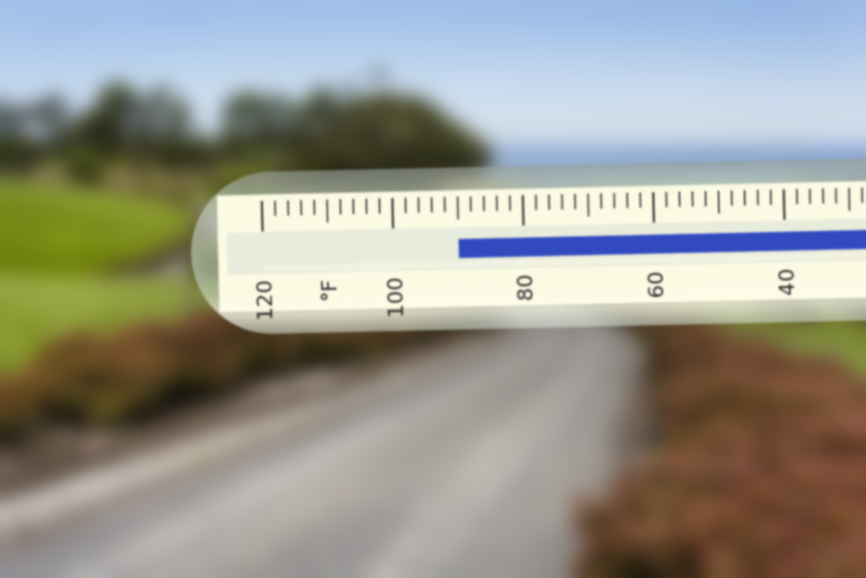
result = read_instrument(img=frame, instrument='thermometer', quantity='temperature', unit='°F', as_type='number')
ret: 90 °F
